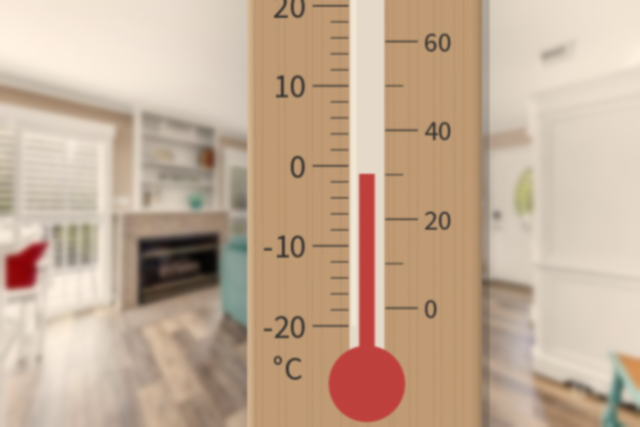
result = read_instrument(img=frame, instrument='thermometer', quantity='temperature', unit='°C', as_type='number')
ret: -1 °C
